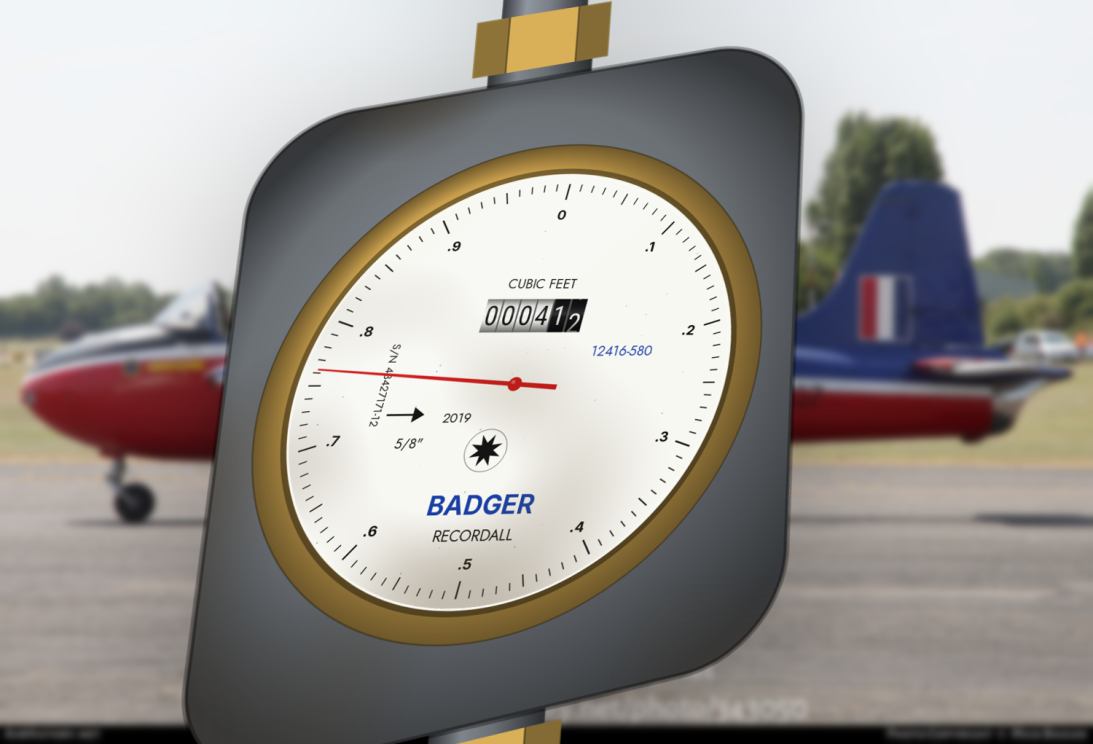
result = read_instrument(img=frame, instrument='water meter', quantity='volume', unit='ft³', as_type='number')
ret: 411.76 ft³
